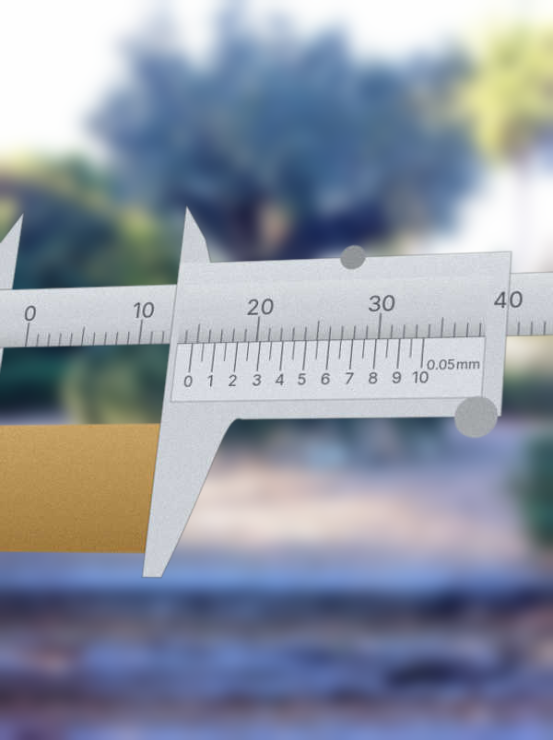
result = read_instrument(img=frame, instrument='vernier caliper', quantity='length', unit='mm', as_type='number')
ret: 14.6 mm
